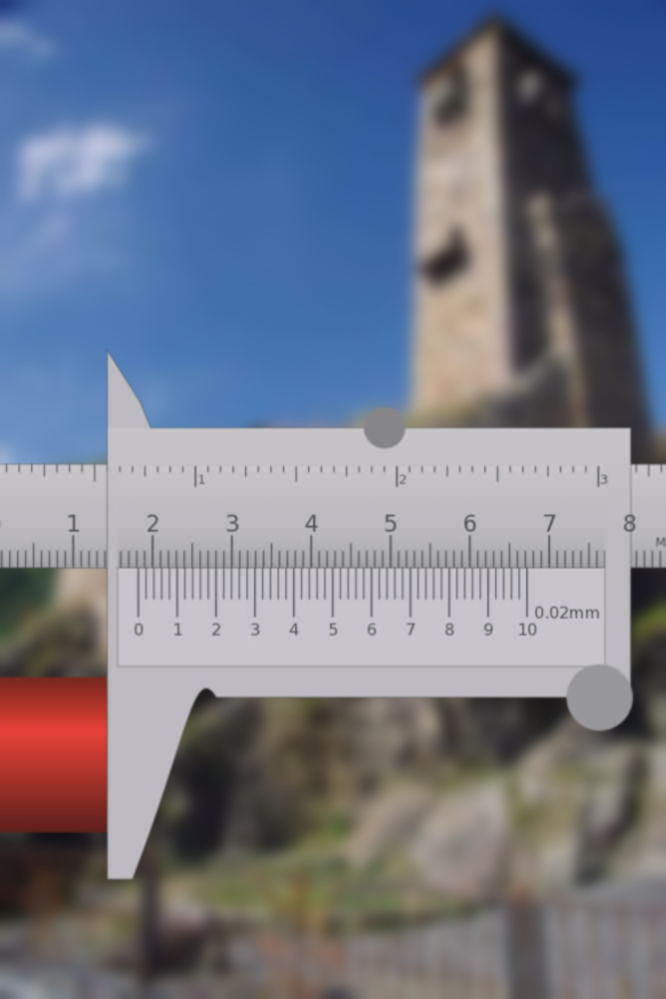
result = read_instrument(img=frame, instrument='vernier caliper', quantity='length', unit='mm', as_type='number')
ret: 18.2 mm
